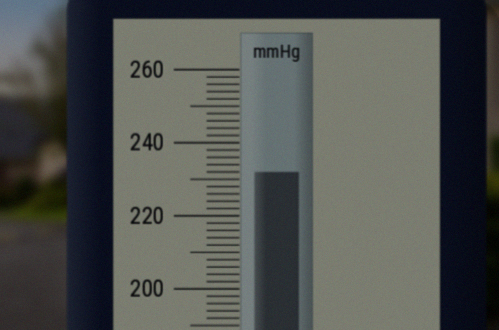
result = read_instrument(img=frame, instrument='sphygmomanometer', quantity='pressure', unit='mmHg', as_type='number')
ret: 232 mmHg
